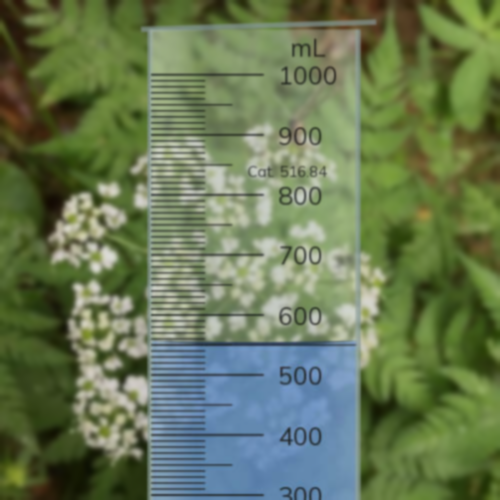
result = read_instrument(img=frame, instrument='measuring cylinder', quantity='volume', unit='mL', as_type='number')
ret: 550 mL
